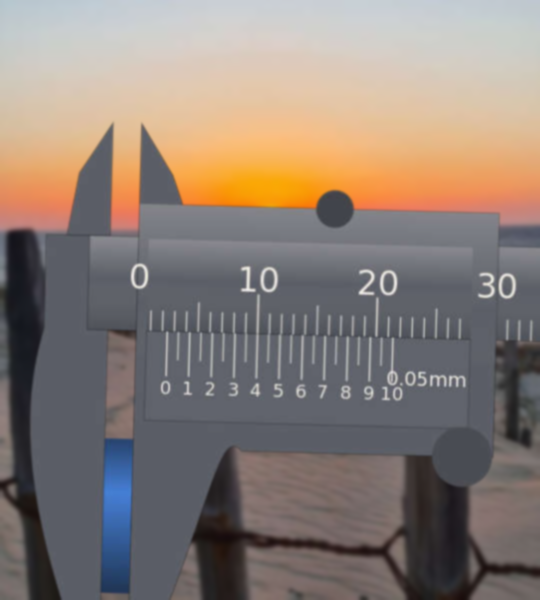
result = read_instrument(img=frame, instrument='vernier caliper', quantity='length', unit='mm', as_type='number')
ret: 2.4 mm
